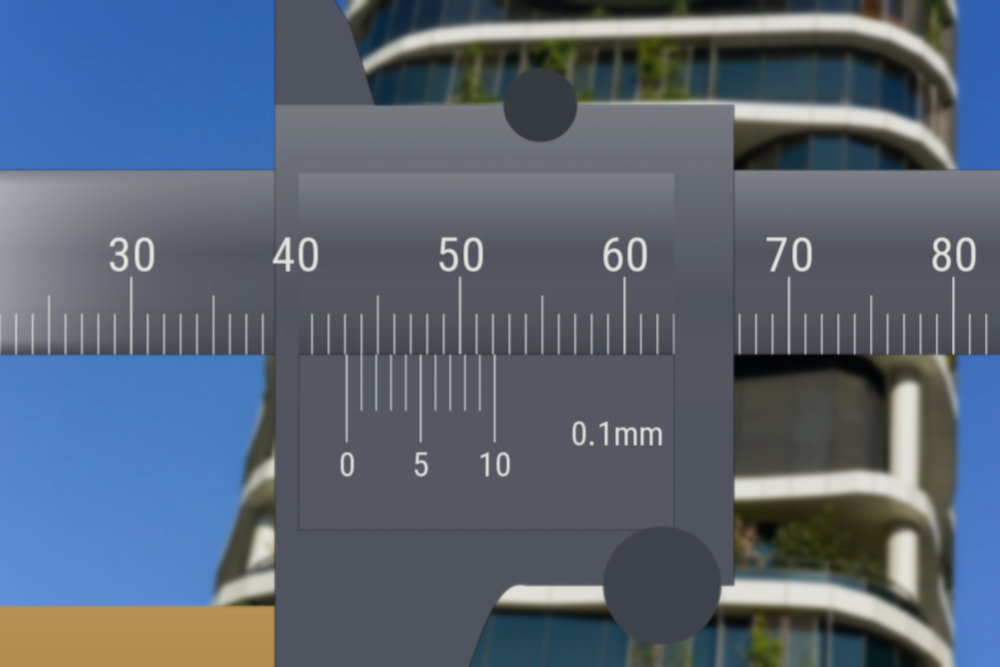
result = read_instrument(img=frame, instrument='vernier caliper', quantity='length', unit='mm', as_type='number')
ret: 43.1 mm
